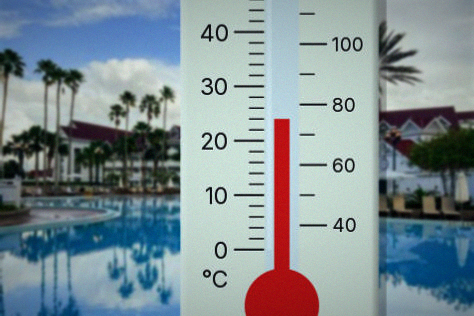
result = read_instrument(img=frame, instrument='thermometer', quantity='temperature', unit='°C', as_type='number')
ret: 24 °C
